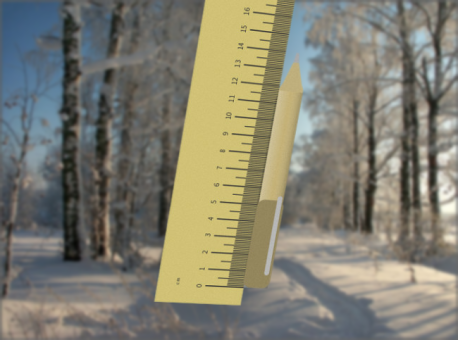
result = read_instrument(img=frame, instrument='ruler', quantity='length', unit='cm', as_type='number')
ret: 14 cm
